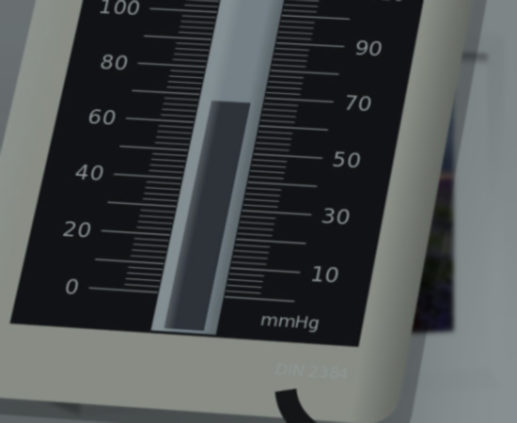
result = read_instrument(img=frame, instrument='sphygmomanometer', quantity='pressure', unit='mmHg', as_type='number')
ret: 68 mmHg
